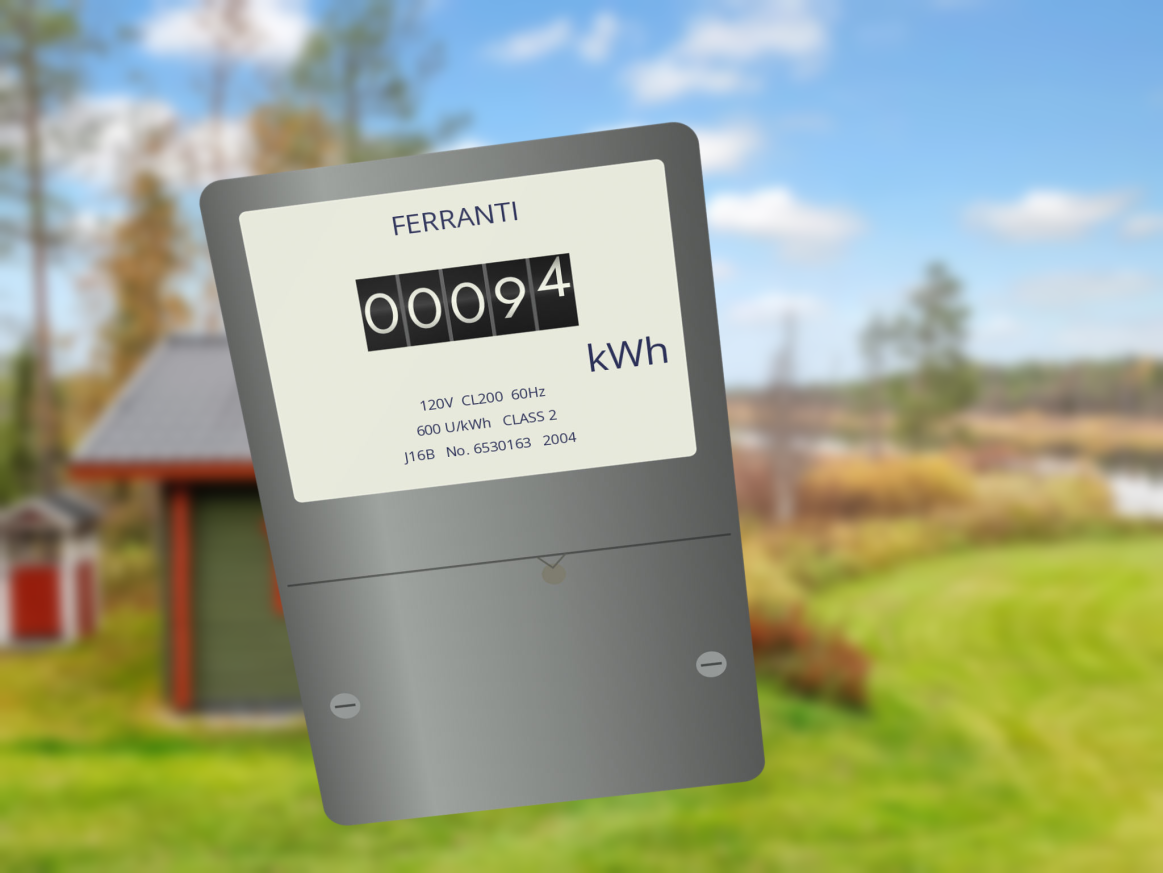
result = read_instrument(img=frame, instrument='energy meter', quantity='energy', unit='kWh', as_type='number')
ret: 94 kWh
